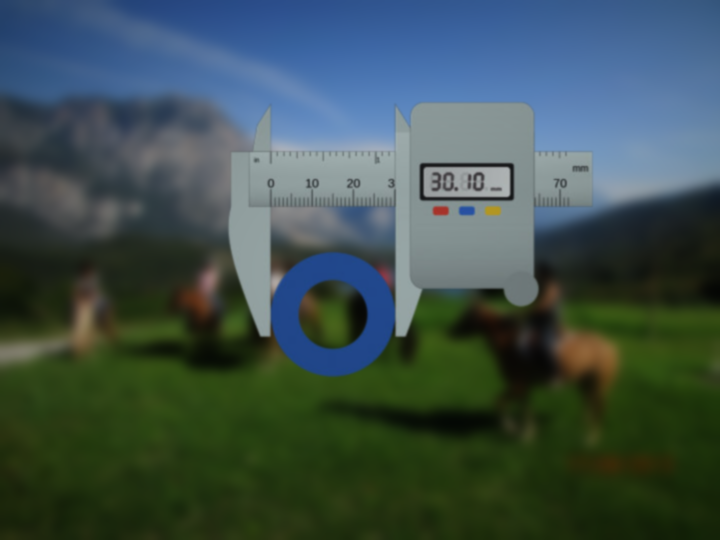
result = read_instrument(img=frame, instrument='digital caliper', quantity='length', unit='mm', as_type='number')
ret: 30.10 mm
